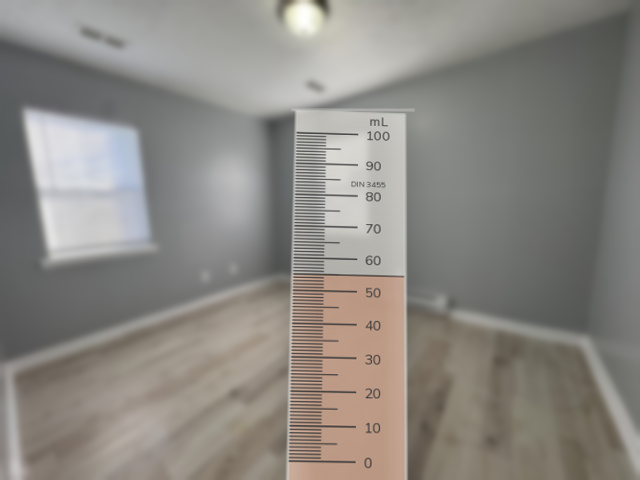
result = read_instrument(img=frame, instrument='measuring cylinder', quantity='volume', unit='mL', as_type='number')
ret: 55 mL
